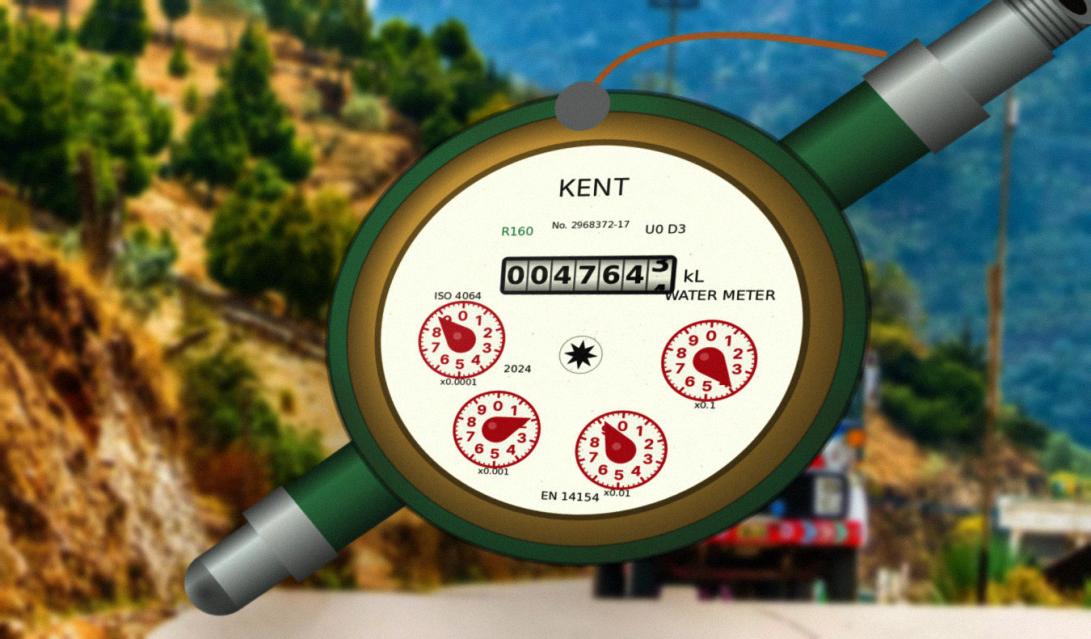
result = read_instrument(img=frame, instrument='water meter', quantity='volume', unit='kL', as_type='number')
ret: 47643.3918 kL
